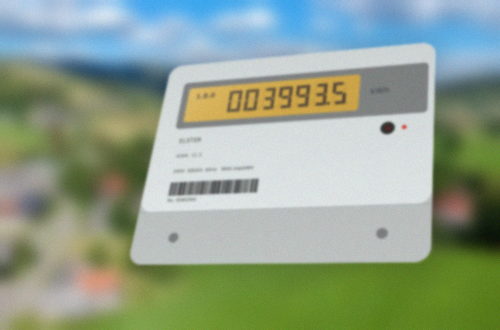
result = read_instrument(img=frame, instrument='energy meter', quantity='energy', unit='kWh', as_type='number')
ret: 3993.5 kWh
